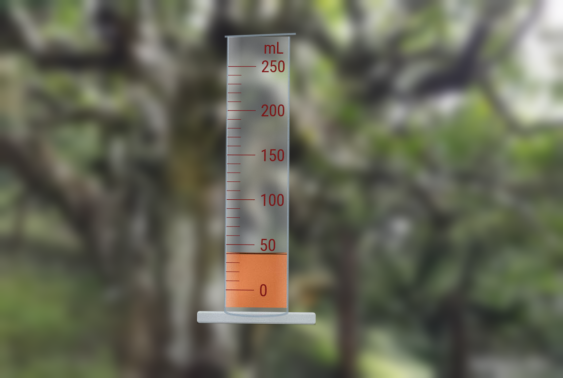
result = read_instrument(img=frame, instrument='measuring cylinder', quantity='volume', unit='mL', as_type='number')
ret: 40 mL
